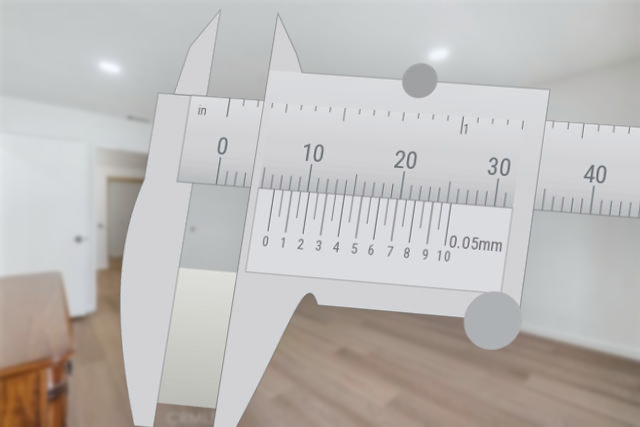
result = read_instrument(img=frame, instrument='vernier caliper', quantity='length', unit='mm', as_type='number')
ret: 6.4 mm
